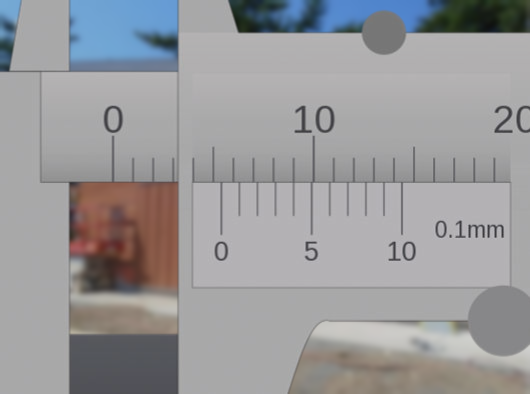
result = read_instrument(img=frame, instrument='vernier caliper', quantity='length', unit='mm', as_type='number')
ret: 5.4 mm
